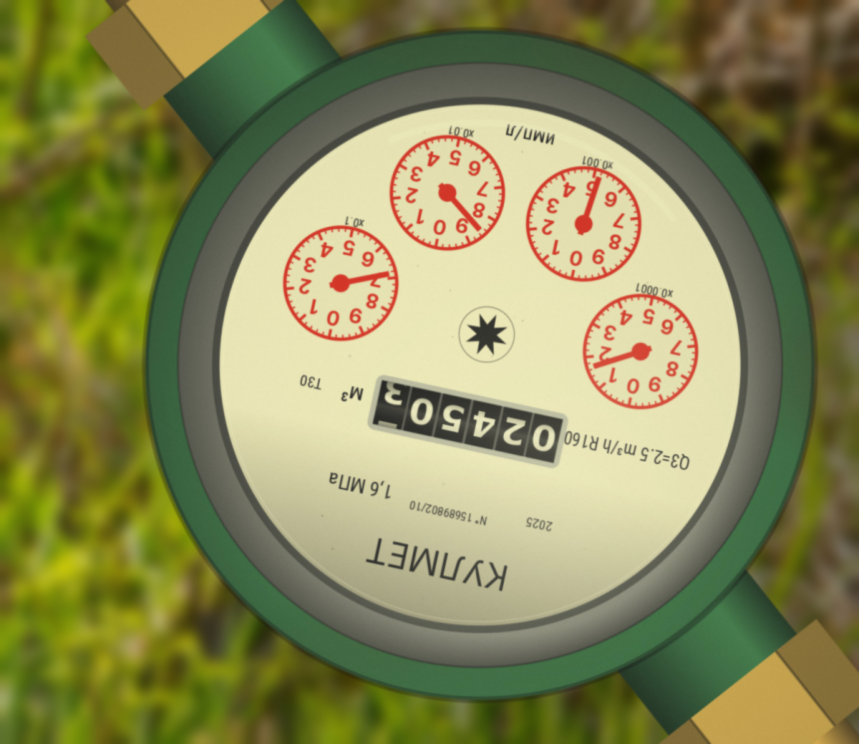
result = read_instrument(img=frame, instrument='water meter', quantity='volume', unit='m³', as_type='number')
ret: 24502.6851 m³
